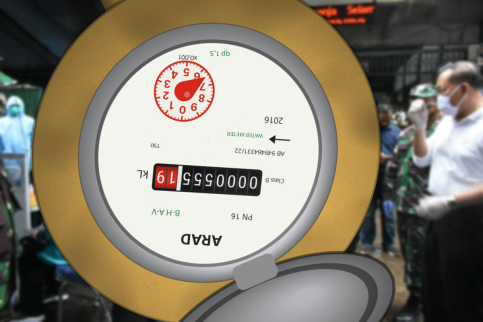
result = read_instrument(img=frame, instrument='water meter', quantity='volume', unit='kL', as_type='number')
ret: 555.196 kL
